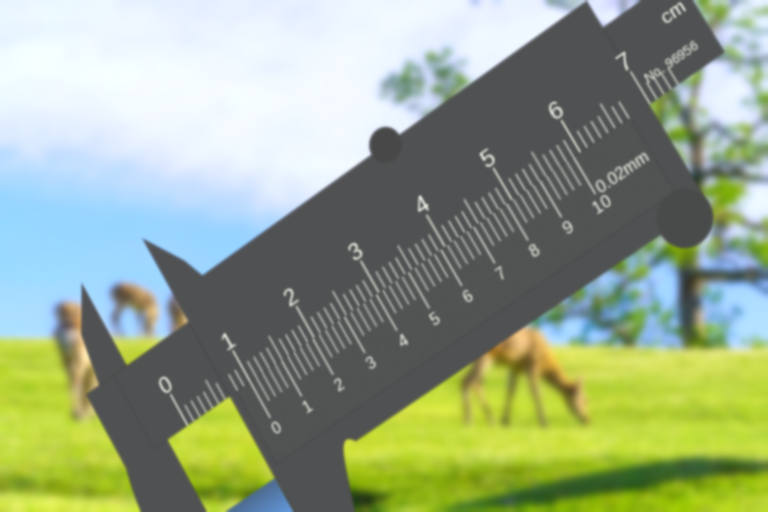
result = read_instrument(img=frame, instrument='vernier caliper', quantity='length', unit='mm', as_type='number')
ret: 10.0 mm
